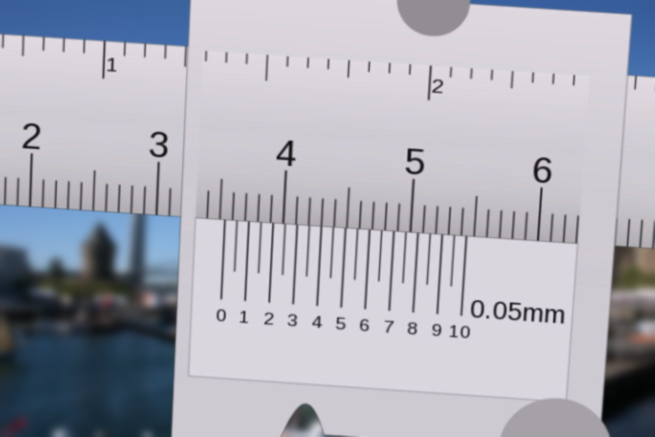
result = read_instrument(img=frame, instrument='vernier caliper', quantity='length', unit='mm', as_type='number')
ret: 35.4 mm
